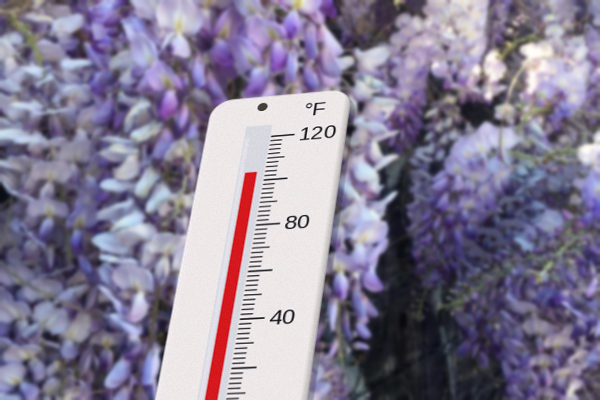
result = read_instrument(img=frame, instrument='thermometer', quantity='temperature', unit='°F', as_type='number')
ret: 104 °F
